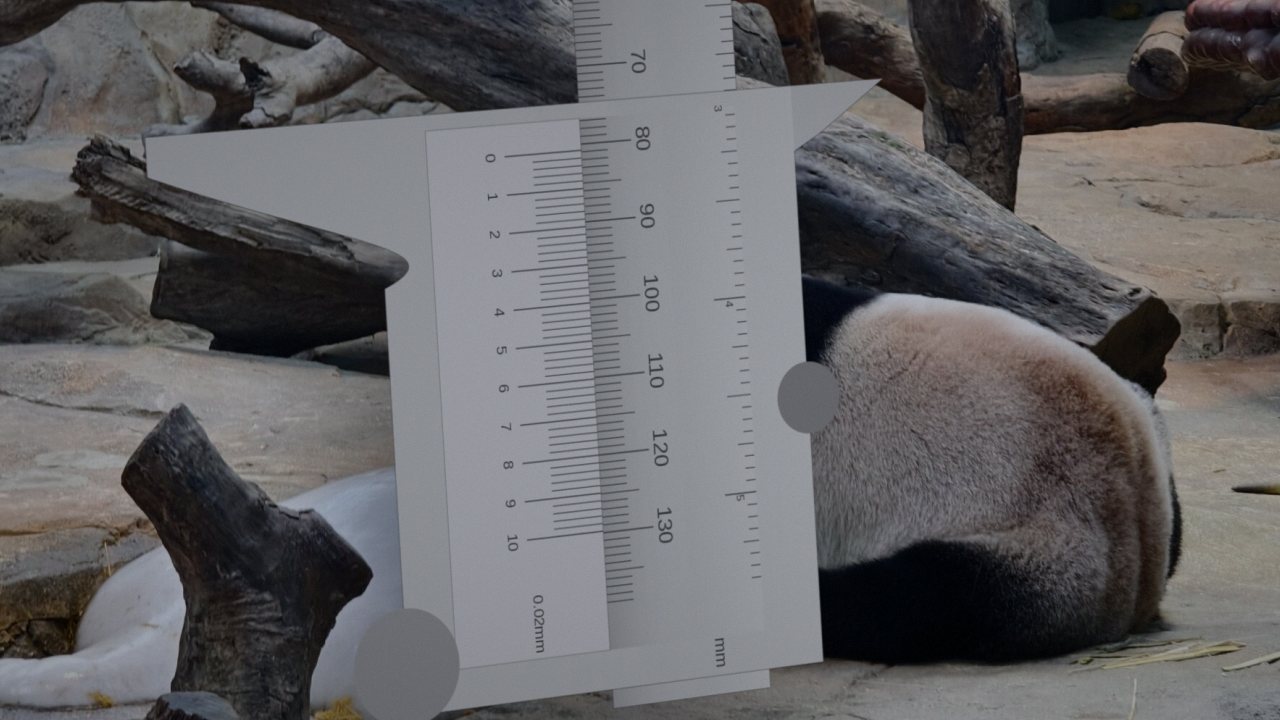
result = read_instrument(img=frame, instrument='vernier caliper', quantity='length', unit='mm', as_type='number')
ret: 80.8 mm
